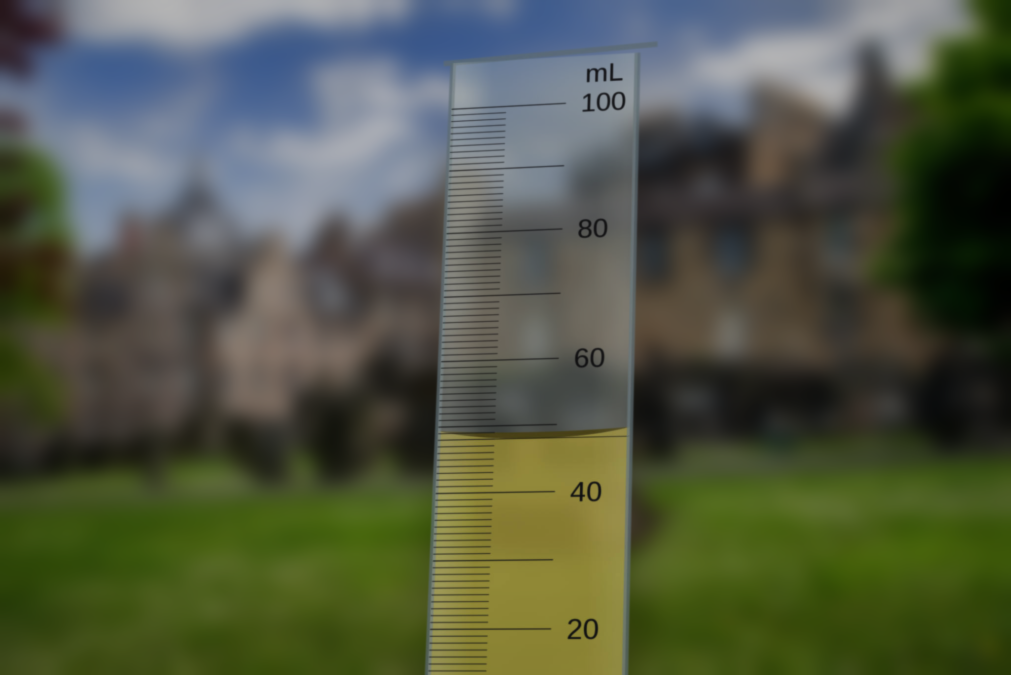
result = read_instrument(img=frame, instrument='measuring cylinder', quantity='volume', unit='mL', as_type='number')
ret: 48 mL
